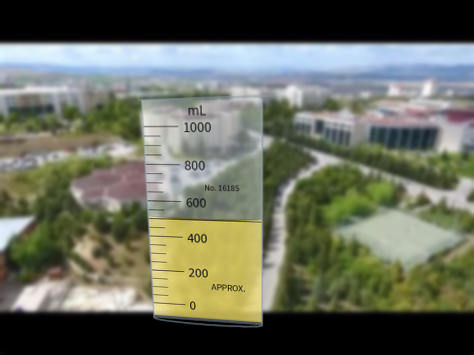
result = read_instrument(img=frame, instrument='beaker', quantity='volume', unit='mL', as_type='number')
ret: 500 mL
